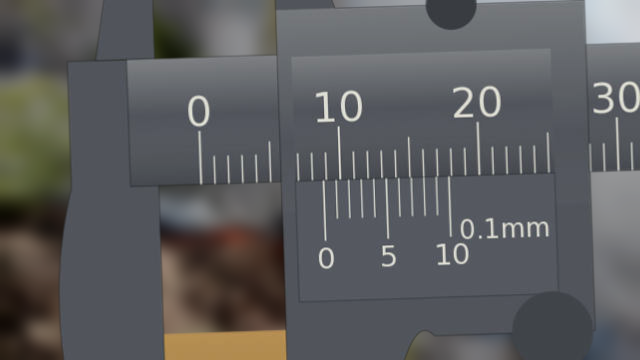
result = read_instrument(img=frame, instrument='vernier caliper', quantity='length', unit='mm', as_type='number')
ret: 8.8 mm
